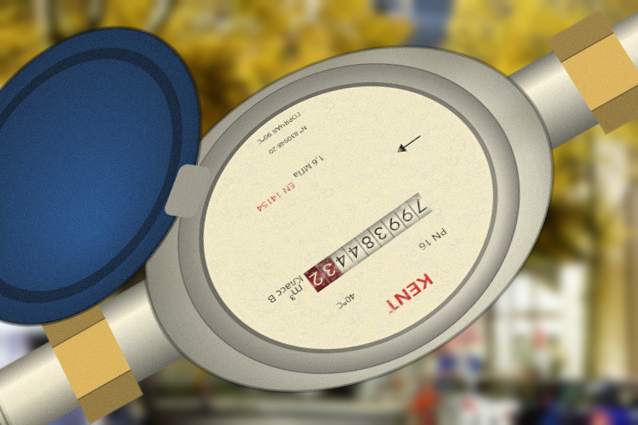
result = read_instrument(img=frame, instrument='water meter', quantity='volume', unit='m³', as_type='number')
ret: 7993844.32 m³
